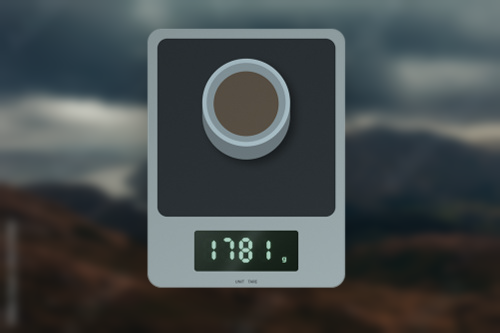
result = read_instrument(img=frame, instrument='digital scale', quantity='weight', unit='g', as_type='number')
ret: 1781 g
